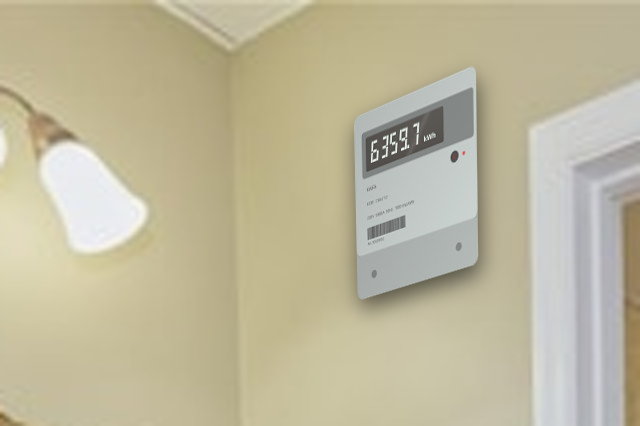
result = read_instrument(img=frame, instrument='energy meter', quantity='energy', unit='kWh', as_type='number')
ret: 6359.7 kWh
